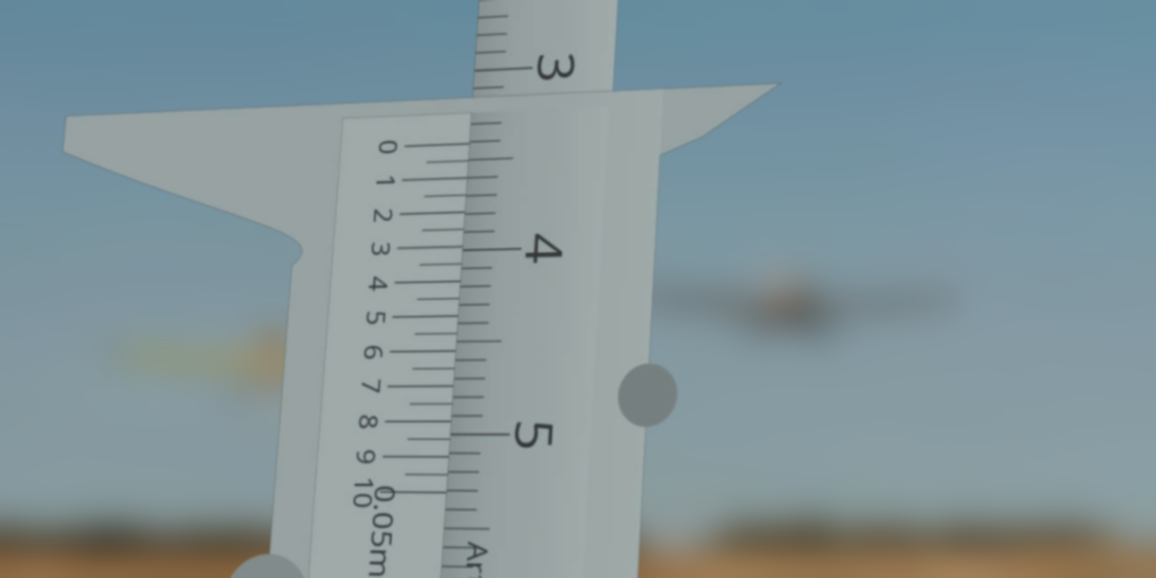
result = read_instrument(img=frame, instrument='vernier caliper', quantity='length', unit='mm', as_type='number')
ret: 34.1 mm
